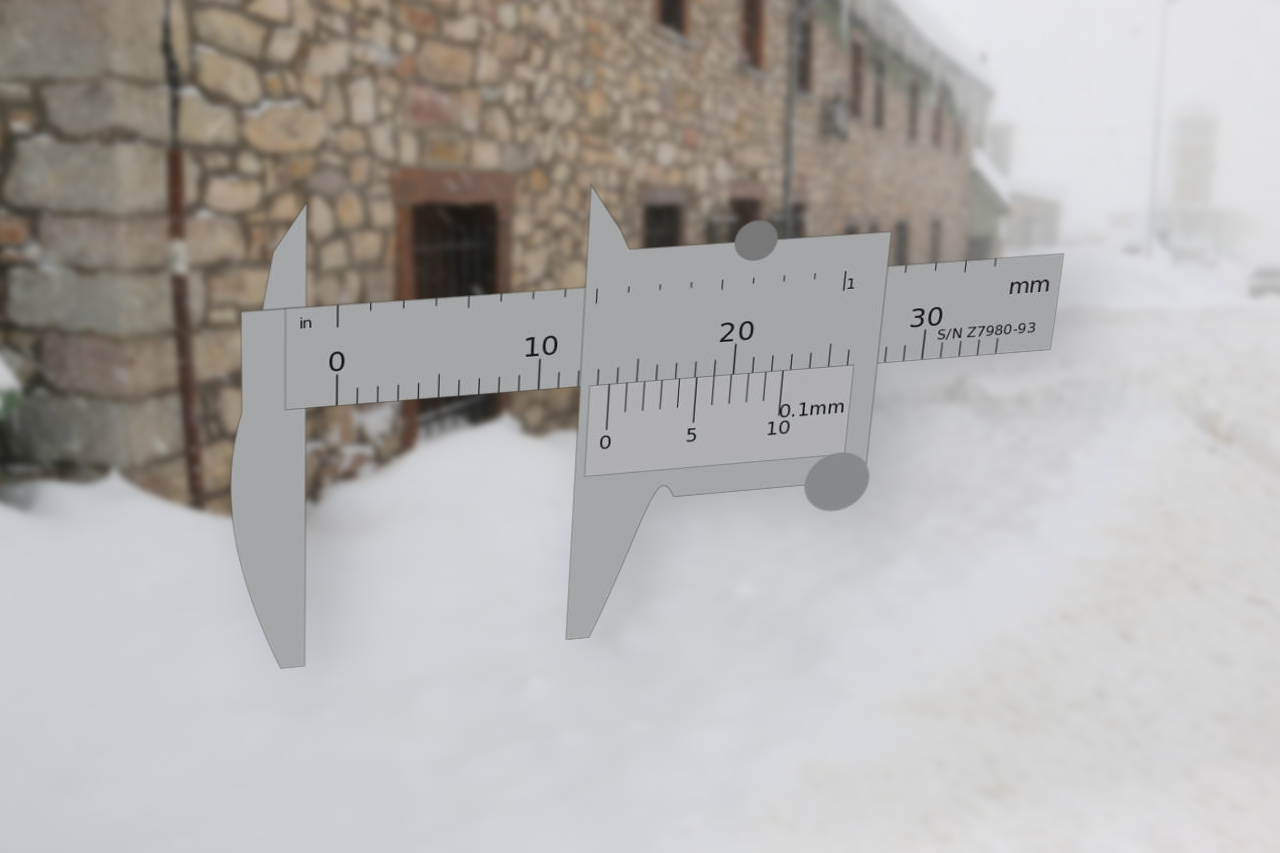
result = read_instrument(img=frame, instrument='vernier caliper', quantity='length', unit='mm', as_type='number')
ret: 13.6 mm
